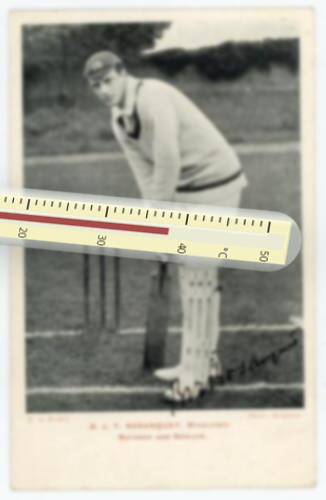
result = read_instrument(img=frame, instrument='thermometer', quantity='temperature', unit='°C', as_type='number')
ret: 38 °C
